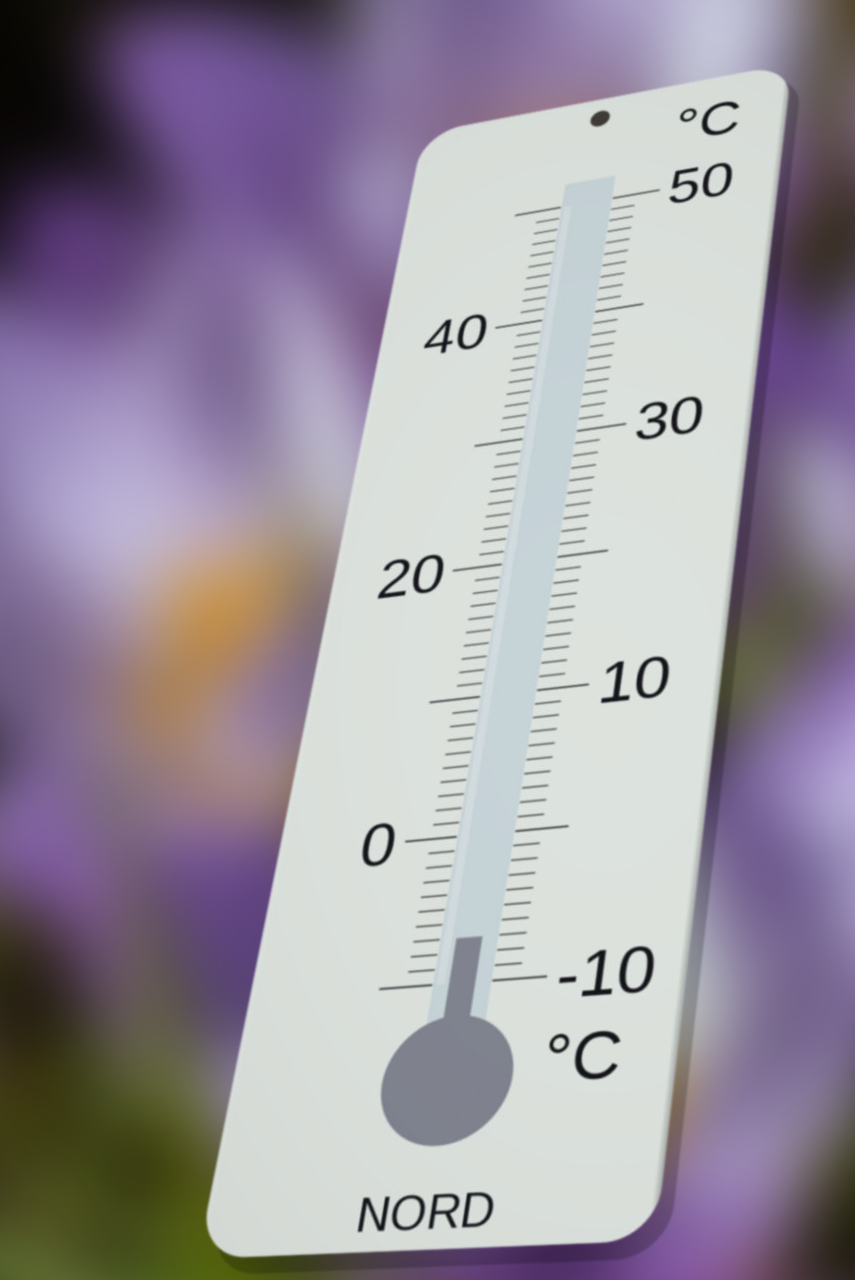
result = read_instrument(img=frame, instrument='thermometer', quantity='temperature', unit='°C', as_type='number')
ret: -7 °C
